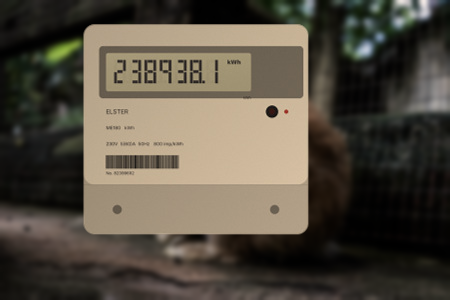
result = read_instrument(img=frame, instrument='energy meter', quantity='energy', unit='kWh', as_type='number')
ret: 238938.1 kWh
